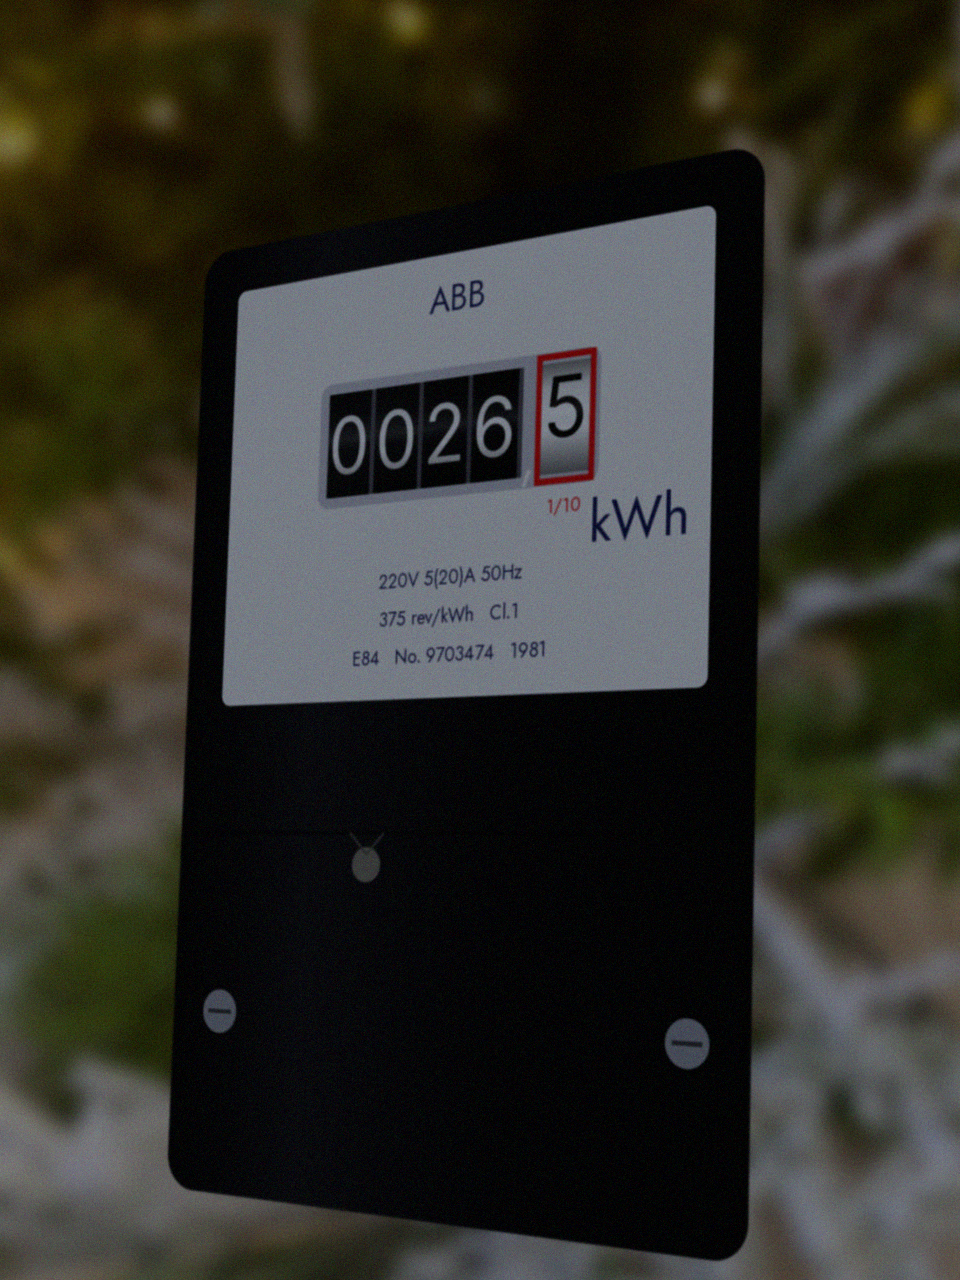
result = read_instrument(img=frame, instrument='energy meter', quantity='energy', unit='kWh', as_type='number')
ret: 26.5 kWh
